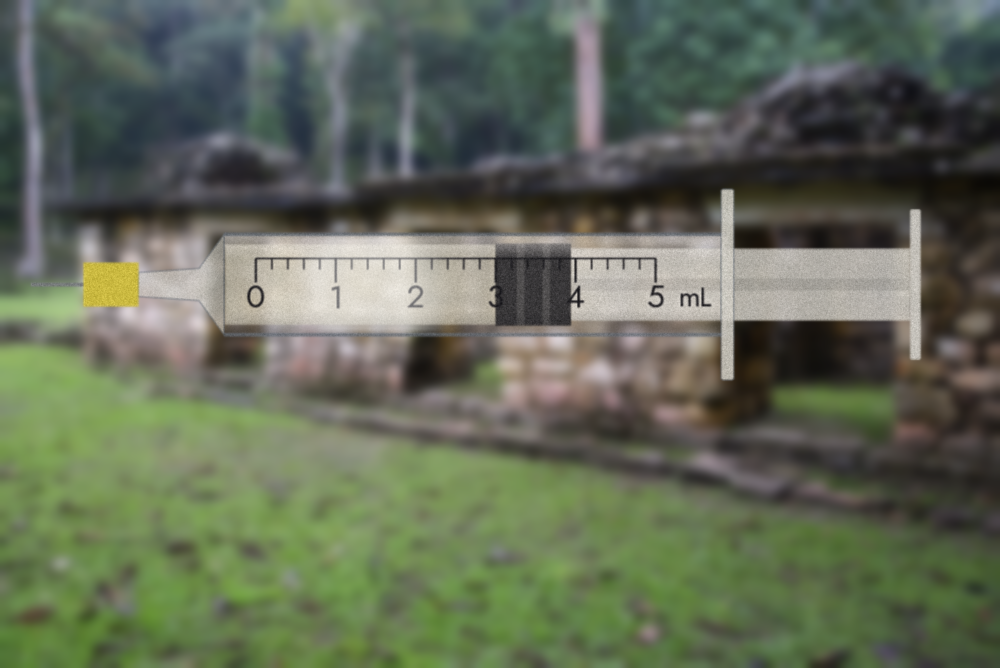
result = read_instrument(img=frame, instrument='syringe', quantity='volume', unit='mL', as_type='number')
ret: 3 mL
